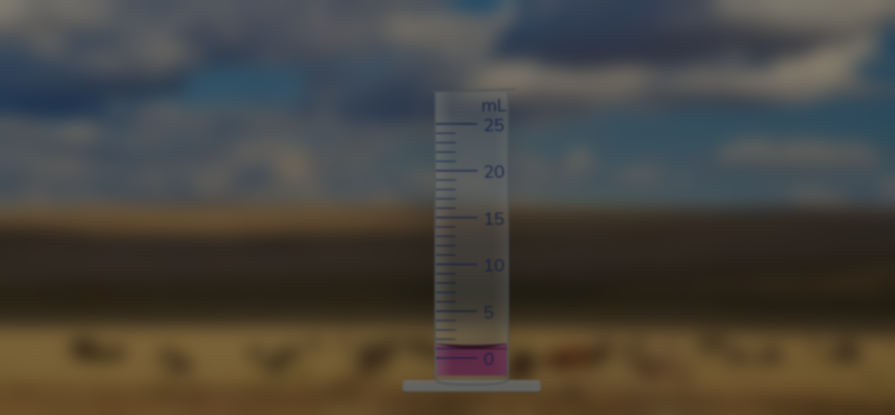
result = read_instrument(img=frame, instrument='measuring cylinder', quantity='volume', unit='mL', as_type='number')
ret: 1 mL
